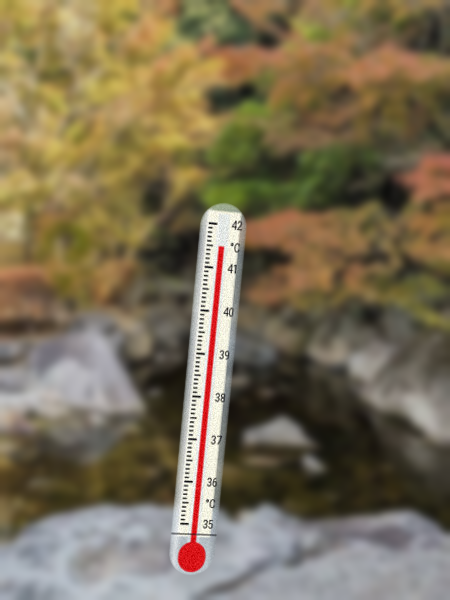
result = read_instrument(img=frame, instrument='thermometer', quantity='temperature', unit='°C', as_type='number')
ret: 41.5 °C
